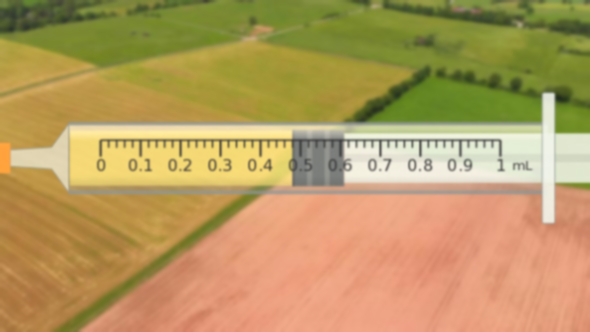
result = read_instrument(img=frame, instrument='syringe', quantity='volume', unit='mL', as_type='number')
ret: 0.48 mL
